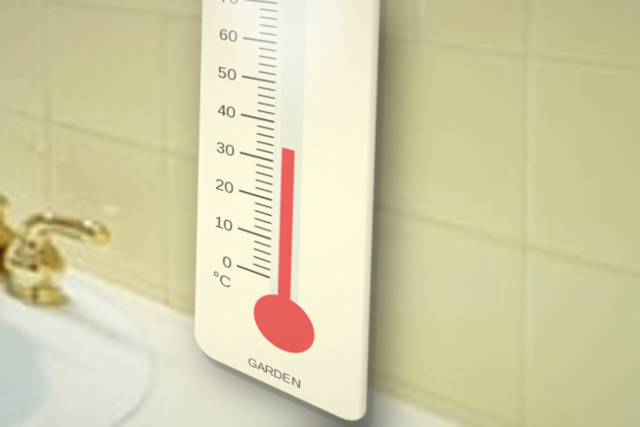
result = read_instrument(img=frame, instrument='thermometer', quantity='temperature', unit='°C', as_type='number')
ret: 34 °C
